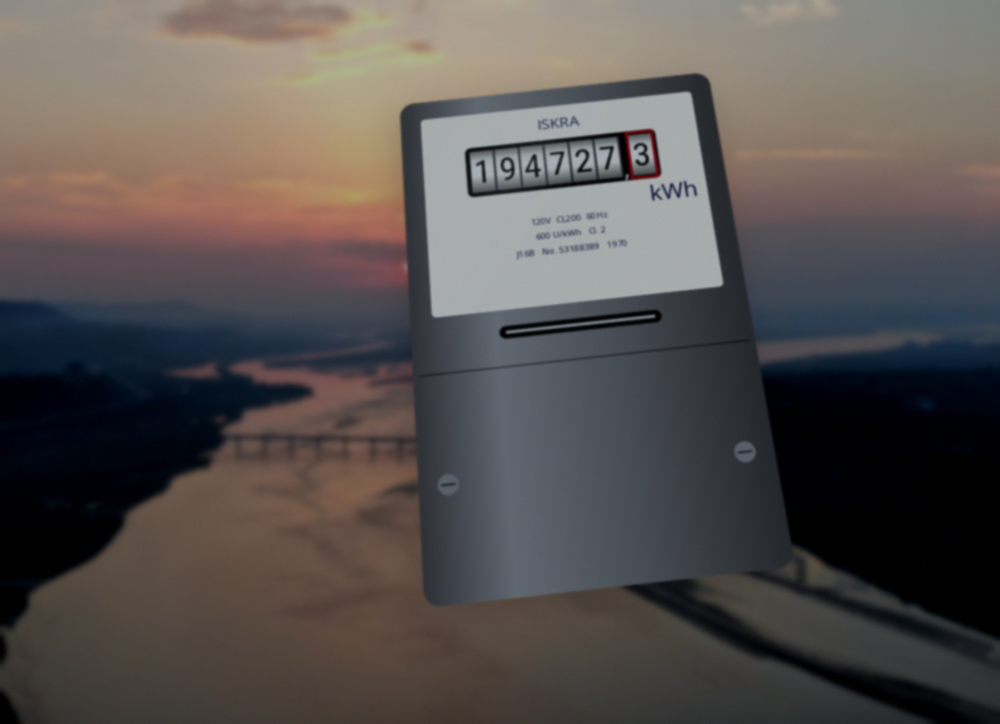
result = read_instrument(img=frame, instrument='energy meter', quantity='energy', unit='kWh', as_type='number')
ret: 194727.3 kWh
